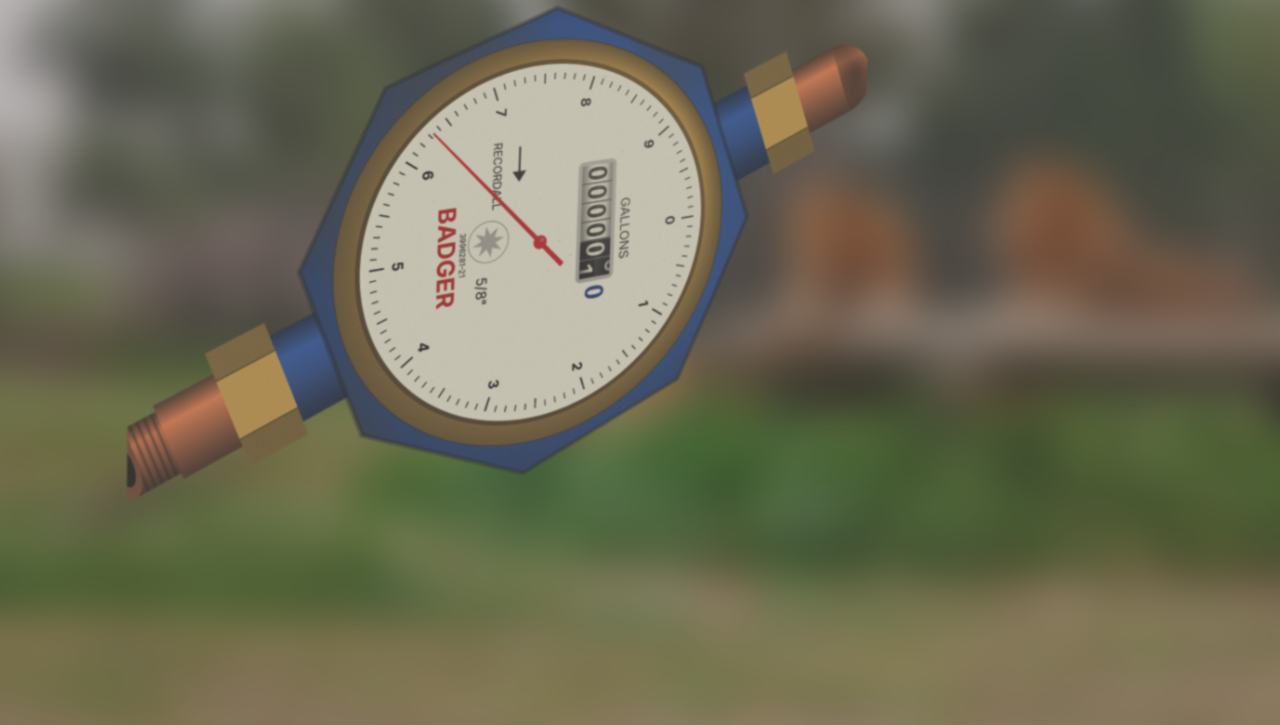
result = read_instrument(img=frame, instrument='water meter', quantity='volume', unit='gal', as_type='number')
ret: 6.3 gal
